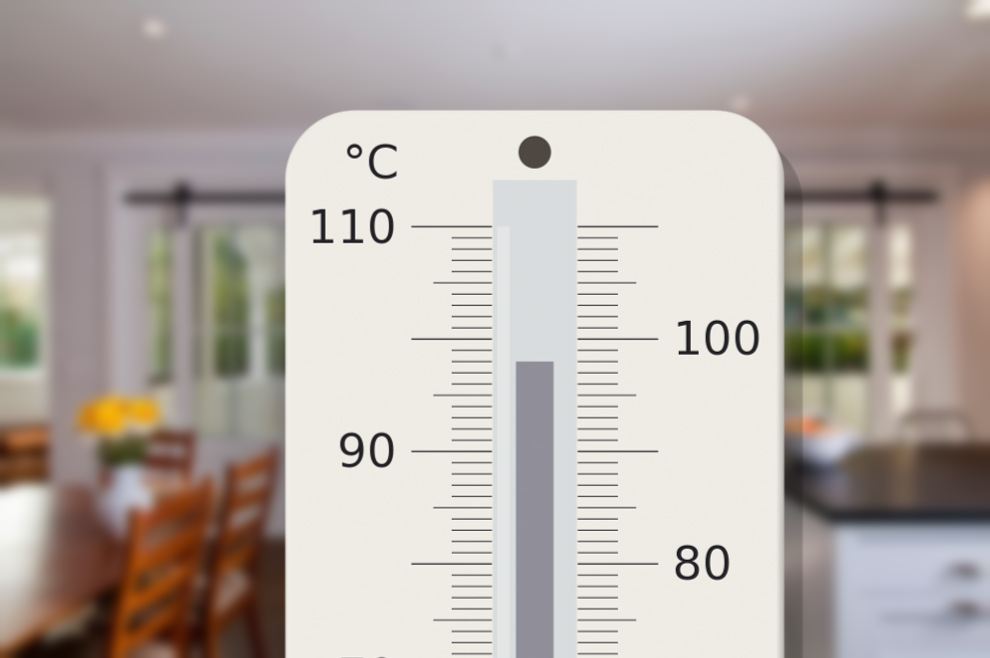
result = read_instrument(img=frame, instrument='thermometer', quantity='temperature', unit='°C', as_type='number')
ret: 98 °C
